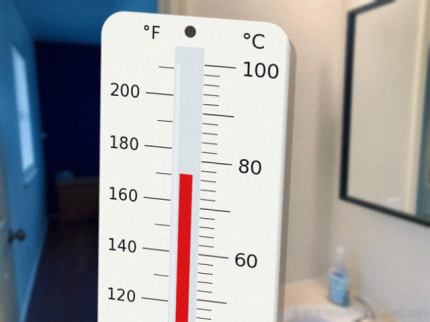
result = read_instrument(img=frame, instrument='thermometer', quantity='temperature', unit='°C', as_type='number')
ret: 77 °C
